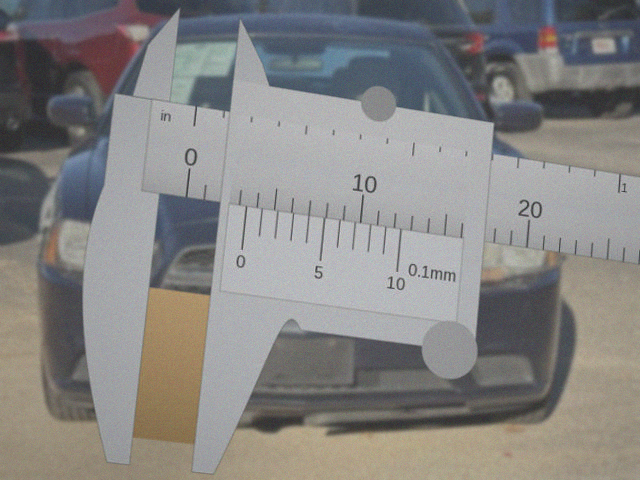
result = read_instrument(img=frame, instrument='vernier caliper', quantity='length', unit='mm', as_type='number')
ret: 3.4 mm
